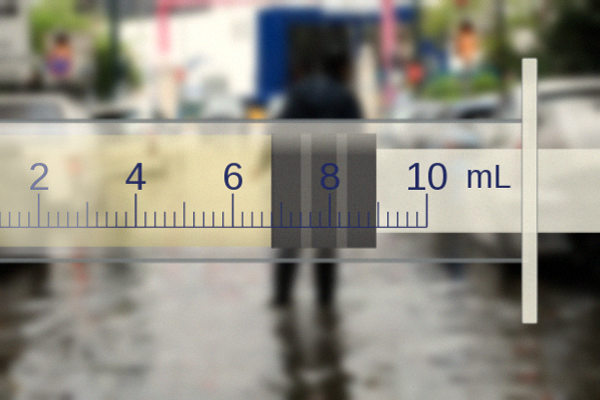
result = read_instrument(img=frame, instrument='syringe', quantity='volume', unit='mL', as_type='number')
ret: 6.8 mL
